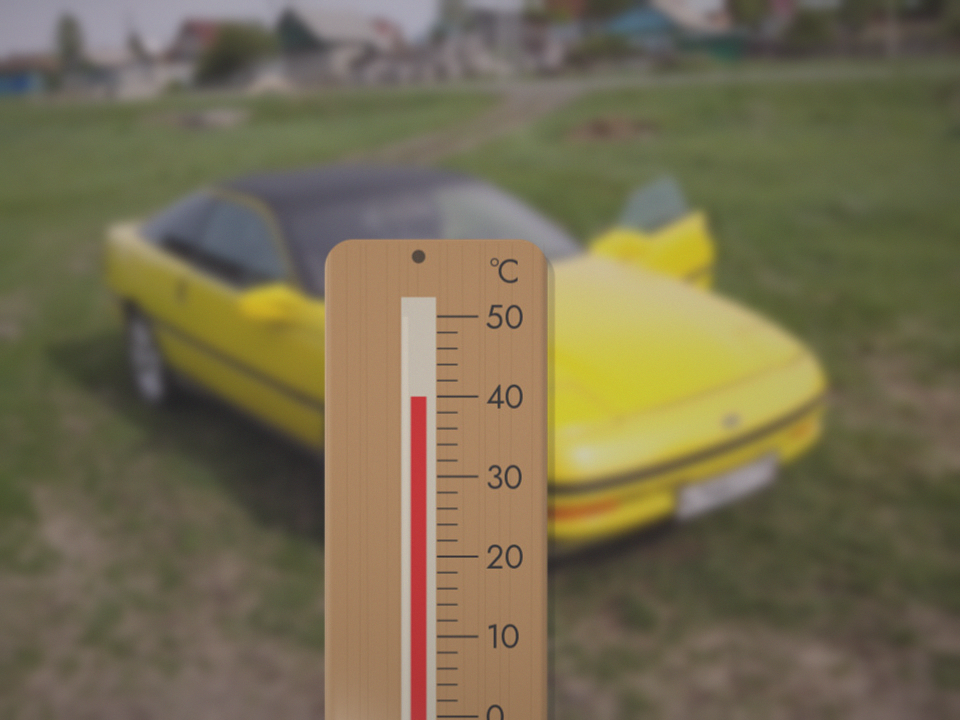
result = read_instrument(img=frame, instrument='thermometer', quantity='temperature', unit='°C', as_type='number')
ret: 40 °C
